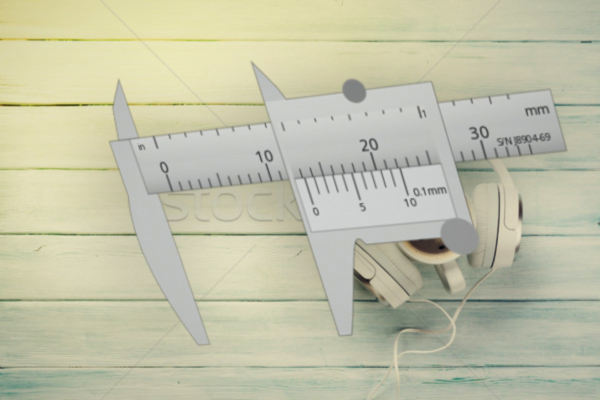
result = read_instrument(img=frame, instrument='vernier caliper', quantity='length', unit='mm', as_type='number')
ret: 13.2 mm
